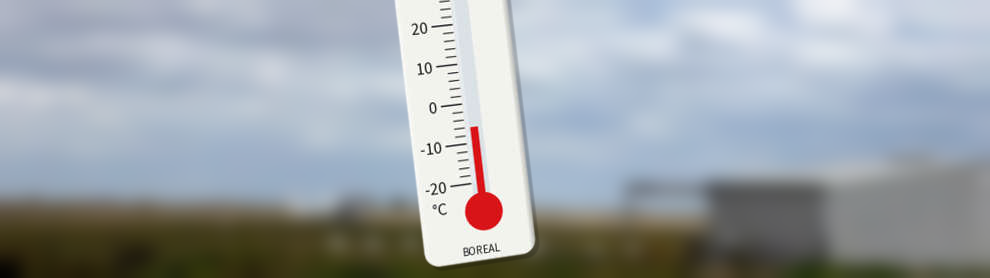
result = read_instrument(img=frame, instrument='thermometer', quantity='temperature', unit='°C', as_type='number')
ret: -6 °C
